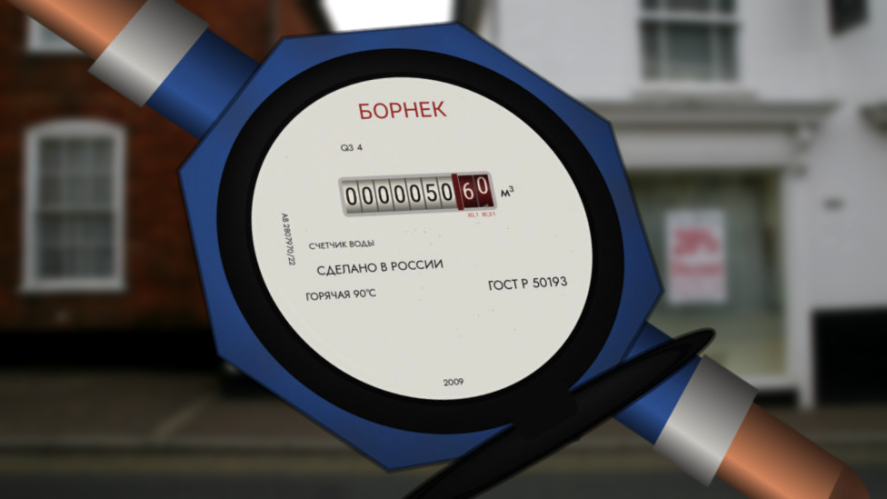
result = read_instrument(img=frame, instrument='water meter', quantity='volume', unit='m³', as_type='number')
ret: 50.60 m³
